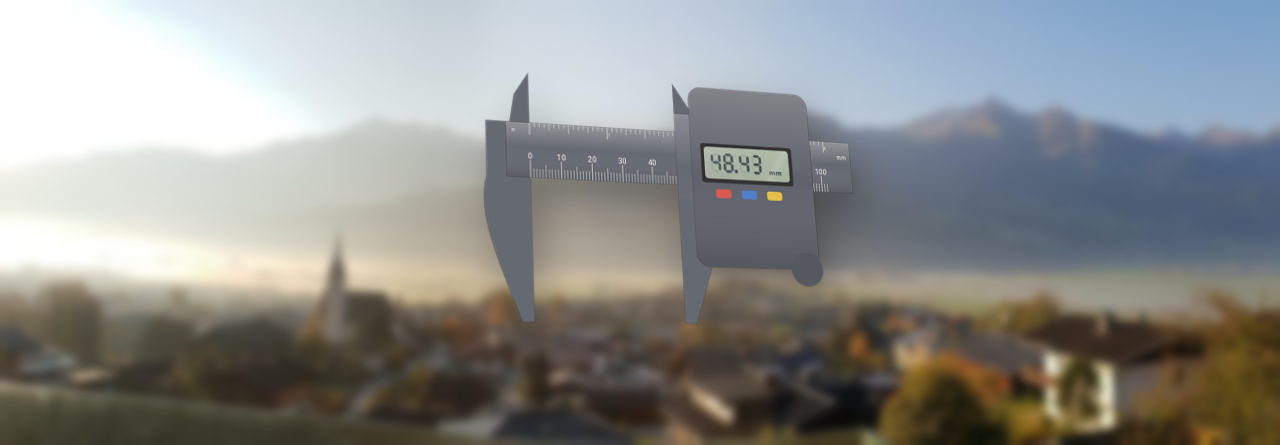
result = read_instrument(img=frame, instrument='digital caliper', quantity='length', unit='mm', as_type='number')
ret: 48.43 mm
